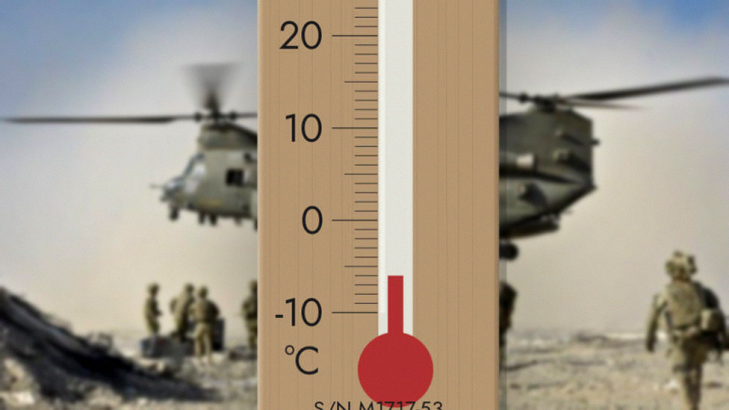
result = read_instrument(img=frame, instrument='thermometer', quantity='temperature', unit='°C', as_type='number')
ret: -6 °C
